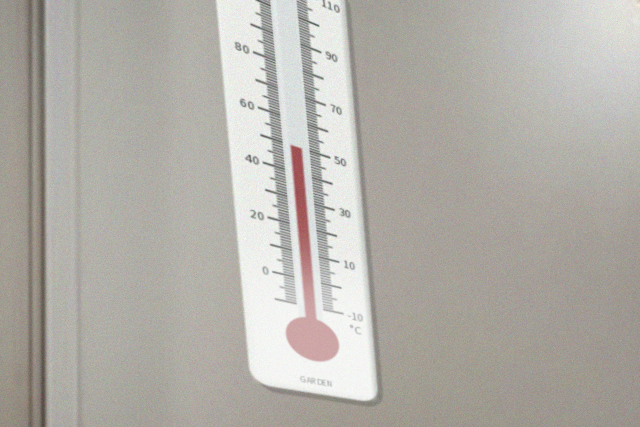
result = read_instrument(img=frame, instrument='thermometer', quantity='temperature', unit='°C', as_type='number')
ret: 50 °C
